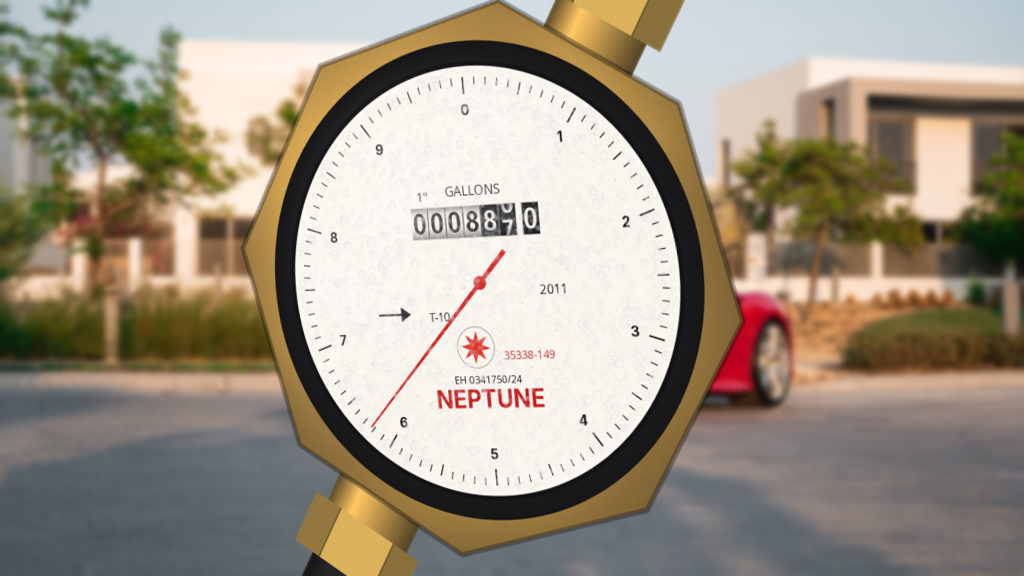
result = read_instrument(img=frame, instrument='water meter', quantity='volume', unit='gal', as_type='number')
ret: 8866.2 gal
